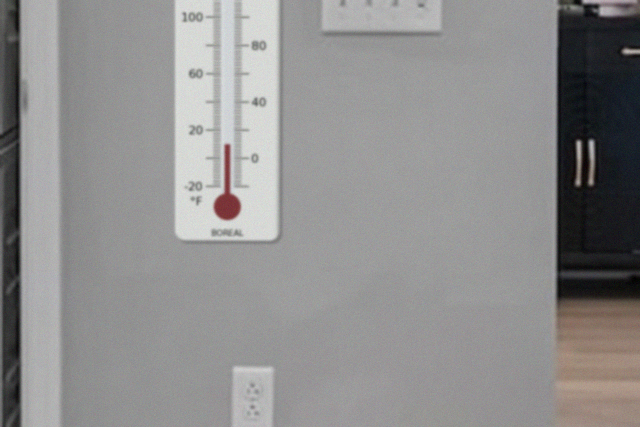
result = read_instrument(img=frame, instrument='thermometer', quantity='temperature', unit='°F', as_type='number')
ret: 10 °F
